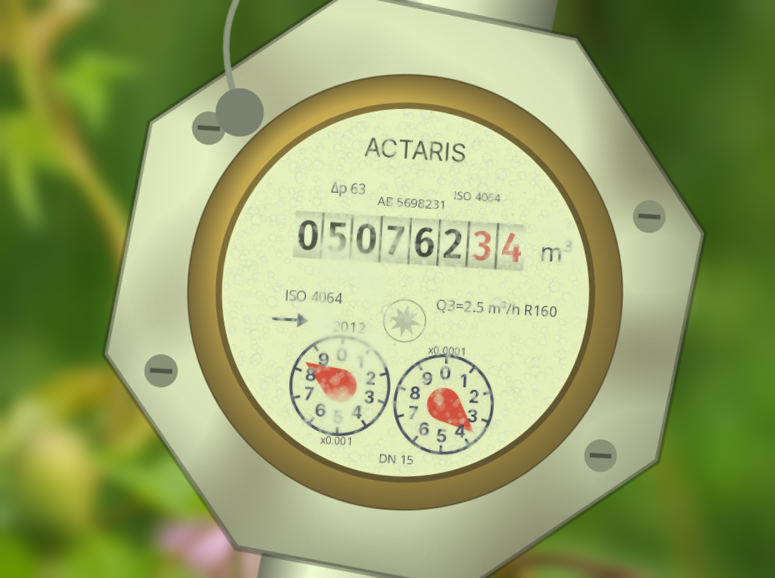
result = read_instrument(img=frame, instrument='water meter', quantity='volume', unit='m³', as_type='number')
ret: 50762.3483 m³
